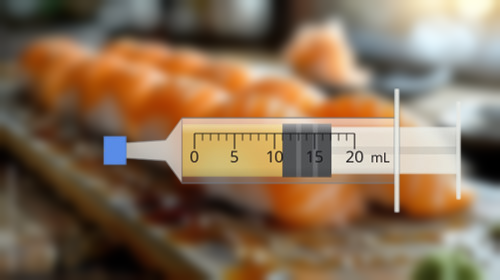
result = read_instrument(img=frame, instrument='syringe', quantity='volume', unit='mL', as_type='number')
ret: 11 mL
